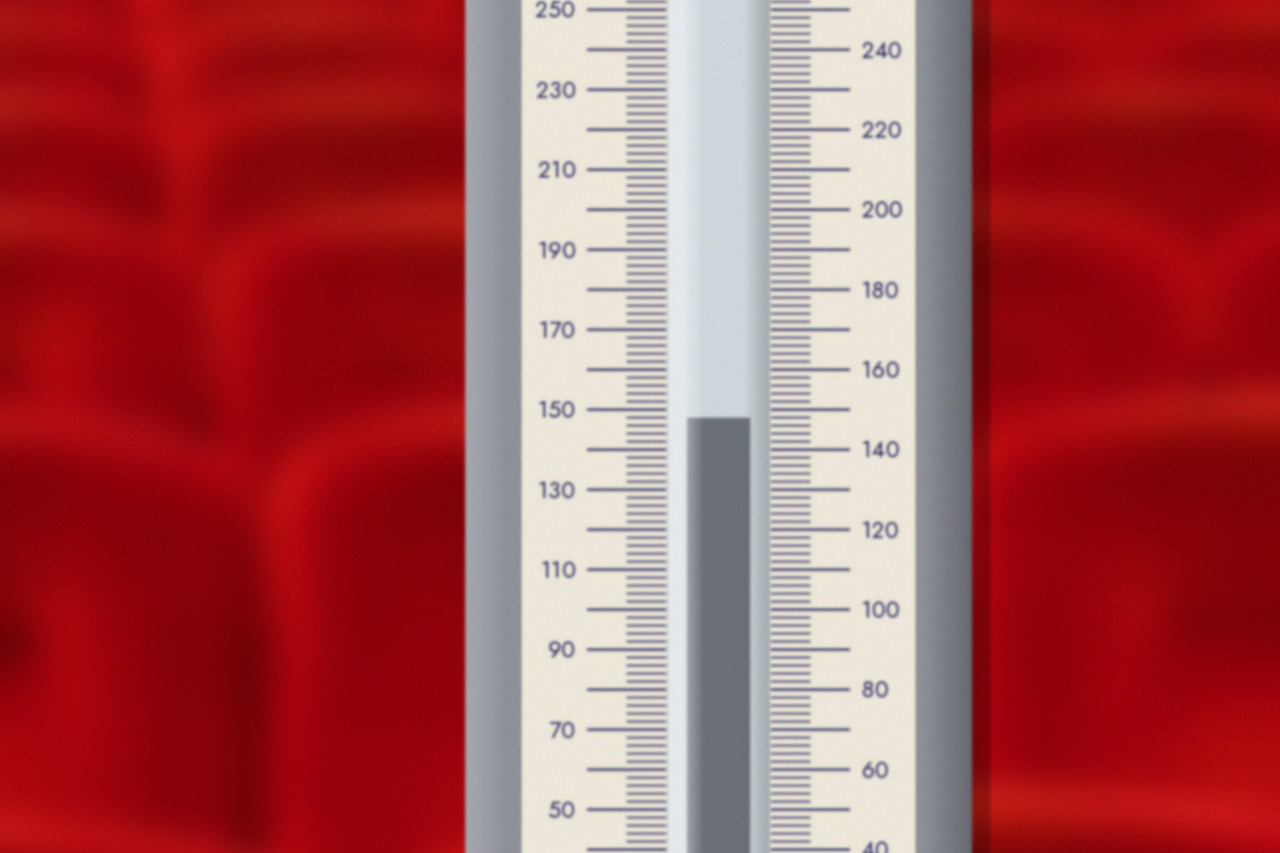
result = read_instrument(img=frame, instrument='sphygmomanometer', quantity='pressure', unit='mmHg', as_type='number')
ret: 148 mmHg
